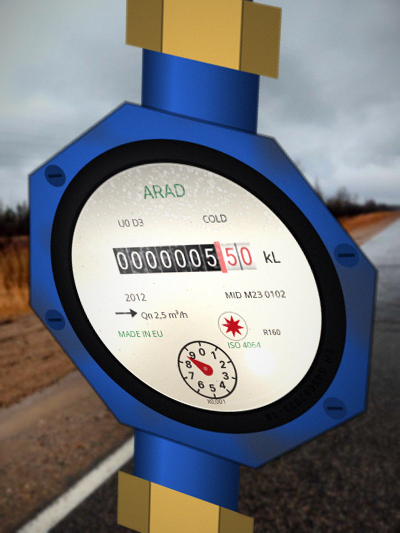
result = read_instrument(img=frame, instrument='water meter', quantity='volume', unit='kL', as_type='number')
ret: 5.508 kL
